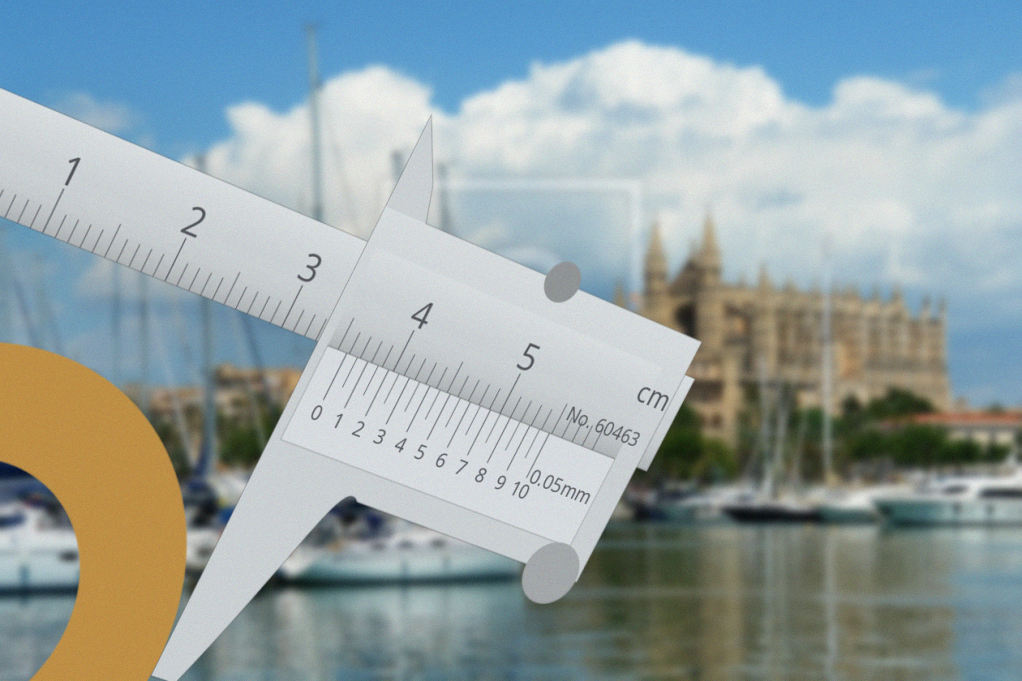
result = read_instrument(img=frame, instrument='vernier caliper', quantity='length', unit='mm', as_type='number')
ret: 35.8 mm
